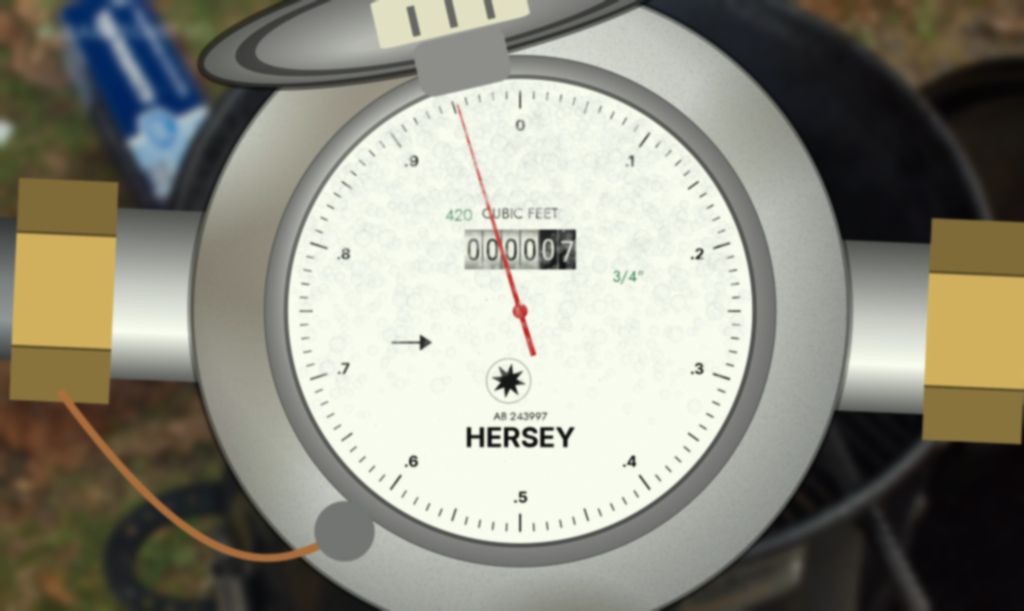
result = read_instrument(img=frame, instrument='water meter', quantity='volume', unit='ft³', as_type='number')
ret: 6.95 ft³
